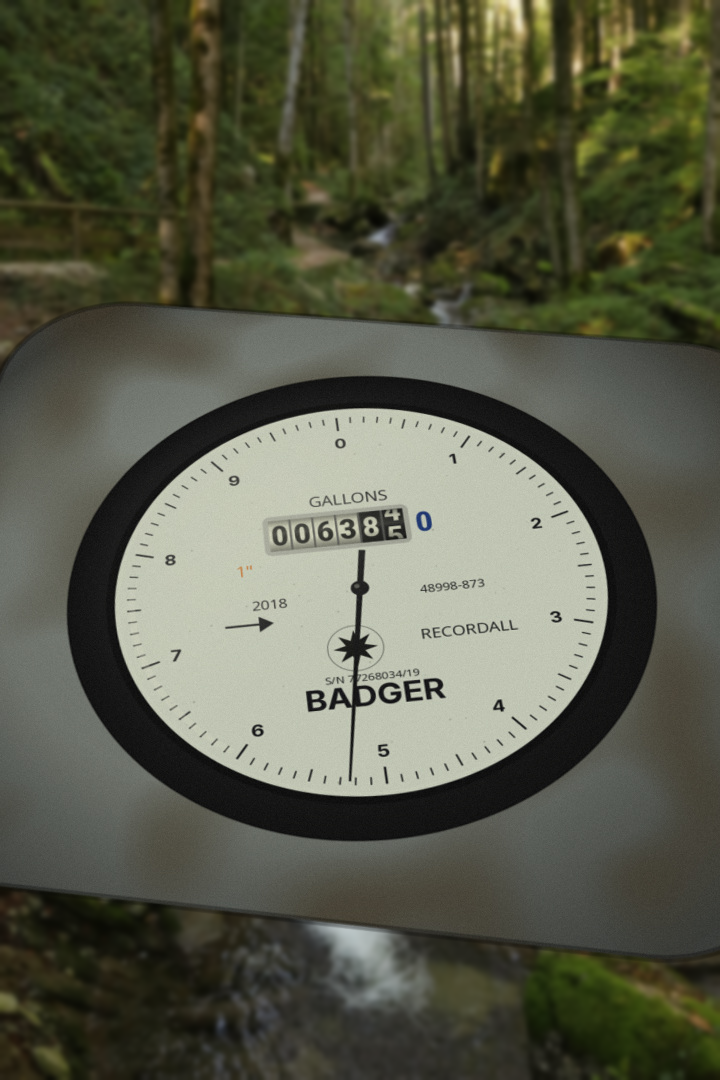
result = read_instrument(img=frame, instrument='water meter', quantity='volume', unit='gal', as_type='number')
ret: 63845.2 gal
